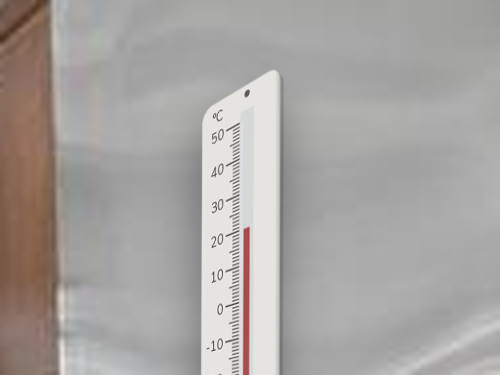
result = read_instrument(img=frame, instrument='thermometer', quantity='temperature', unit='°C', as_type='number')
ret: 20 °C
